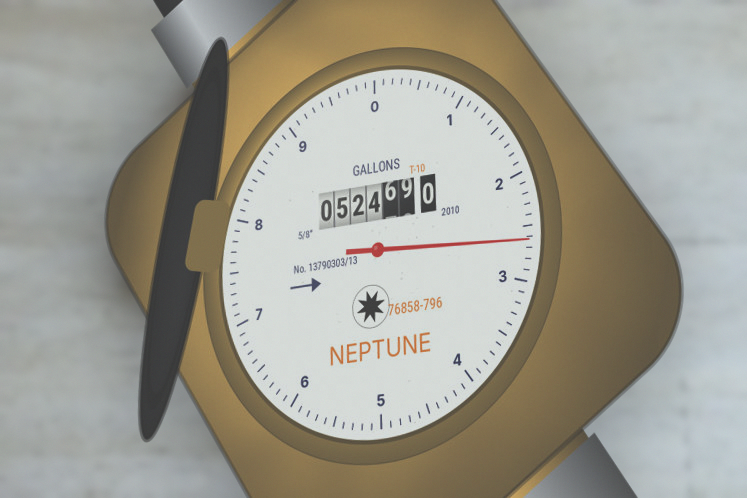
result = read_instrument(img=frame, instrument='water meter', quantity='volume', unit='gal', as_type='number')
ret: 524692.6 gal
